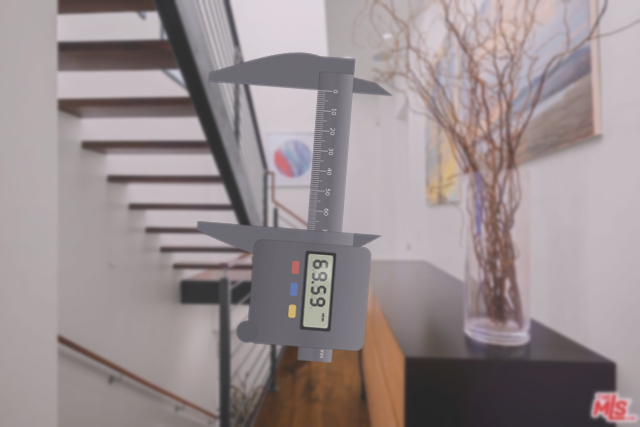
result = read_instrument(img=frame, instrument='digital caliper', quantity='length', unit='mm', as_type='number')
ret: 69.59 mm
